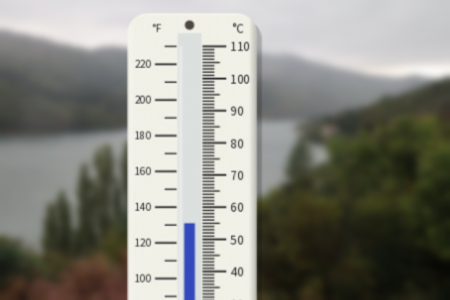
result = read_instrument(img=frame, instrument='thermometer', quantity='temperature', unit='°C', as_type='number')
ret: 55 °C
